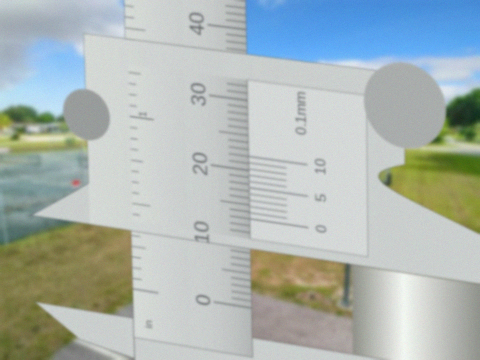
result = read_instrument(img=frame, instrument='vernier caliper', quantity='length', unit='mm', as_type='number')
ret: 13.0 mm
